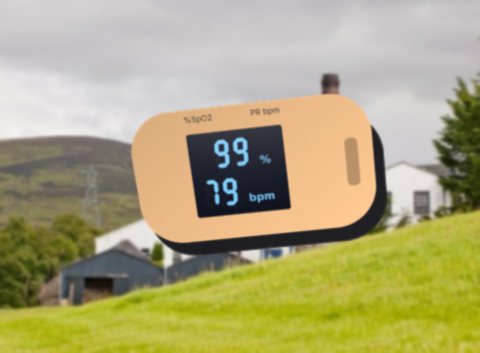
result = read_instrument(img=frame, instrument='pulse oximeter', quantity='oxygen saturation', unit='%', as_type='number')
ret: 99 %
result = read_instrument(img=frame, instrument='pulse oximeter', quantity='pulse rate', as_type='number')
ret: 79 bpm
